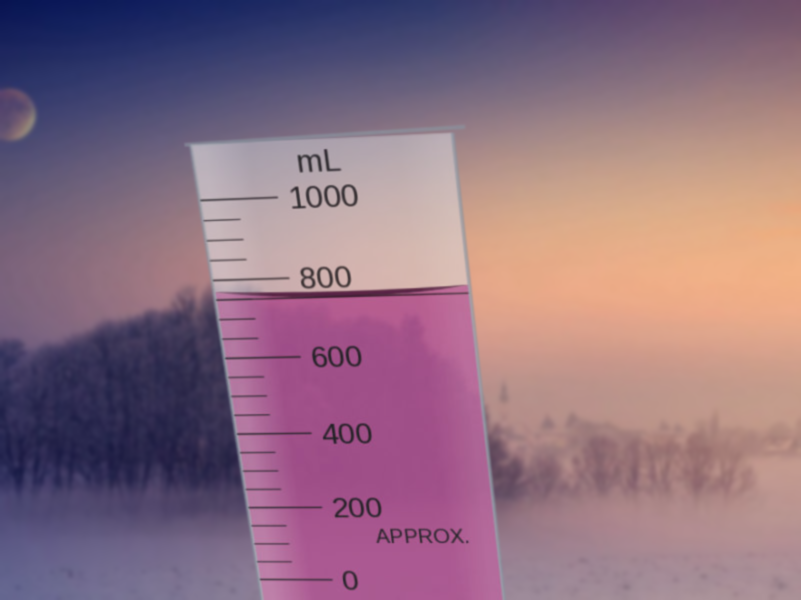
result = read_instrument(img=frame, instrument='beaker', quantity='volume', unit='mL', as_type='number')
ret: 750 mL
